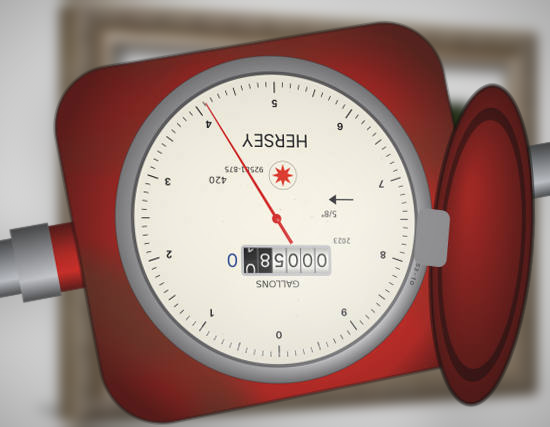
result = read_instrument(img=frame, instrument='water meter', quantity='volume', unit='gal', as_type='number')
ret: 5804.1 gal
